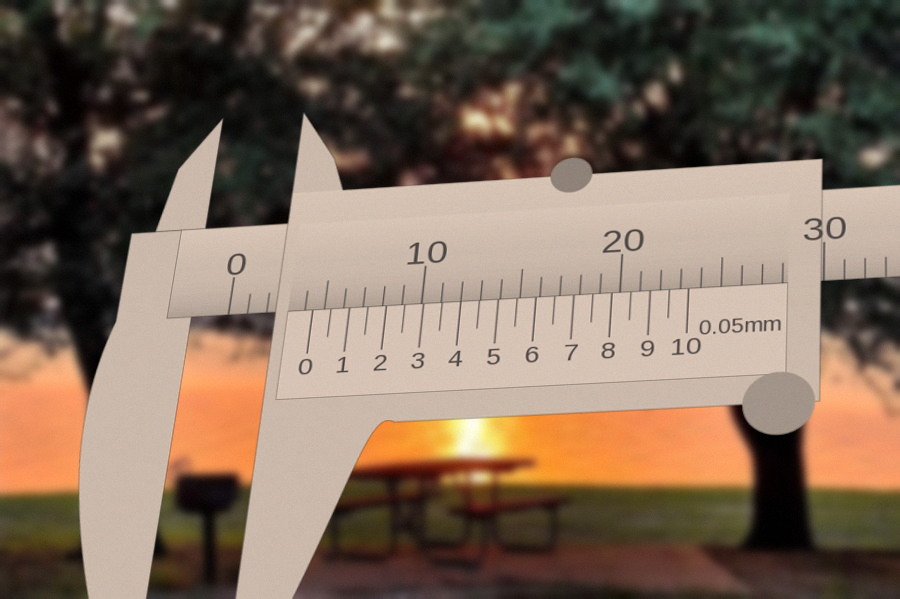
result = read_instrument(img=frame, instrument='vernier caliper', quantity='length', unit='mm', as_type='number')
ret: 4.4 mm
